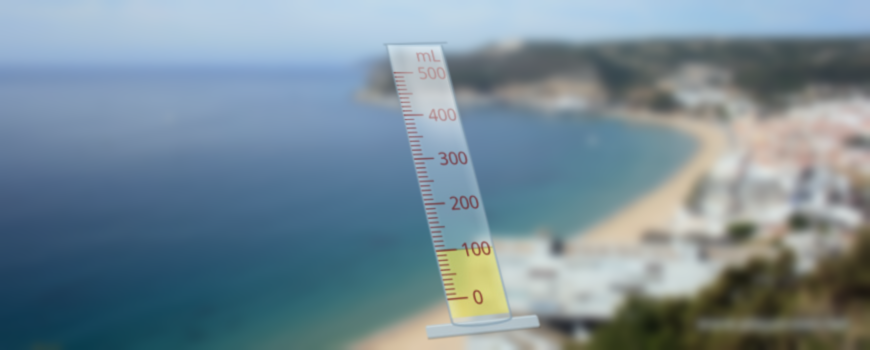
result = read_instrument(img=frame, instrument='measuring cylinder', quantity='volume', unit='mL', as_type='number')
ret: 100 mL
